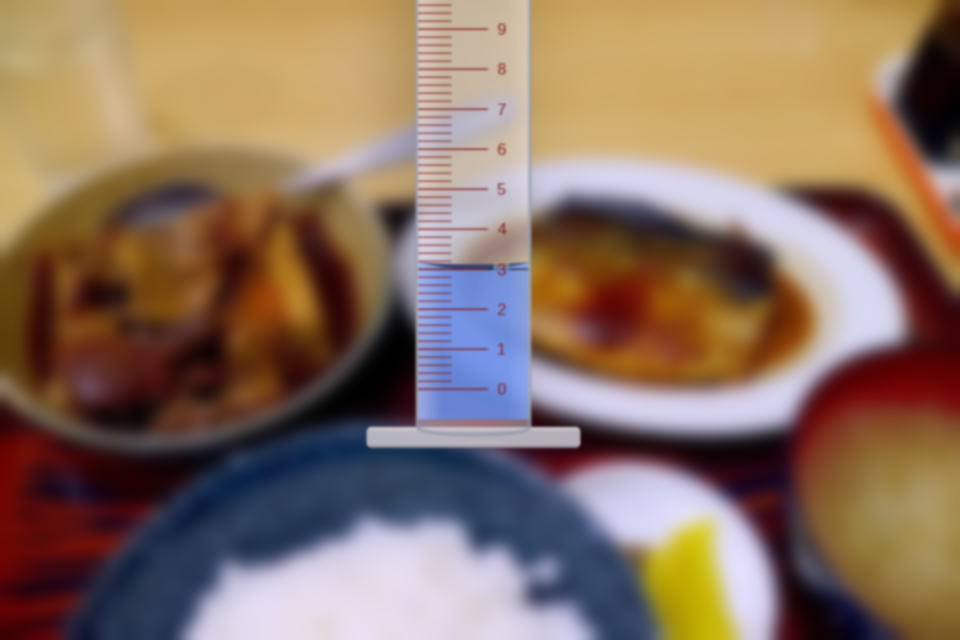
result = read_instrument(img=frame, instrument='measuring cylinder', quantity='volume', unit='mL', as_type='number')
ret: 3 mL
